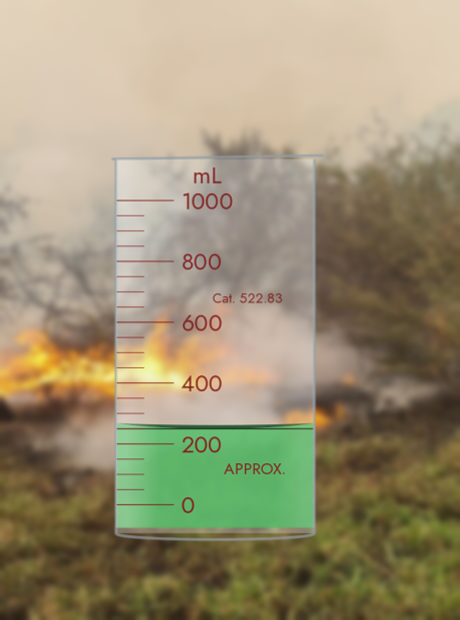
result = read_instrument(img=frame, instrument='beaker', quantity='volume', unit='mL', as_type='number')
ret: 250 mL
